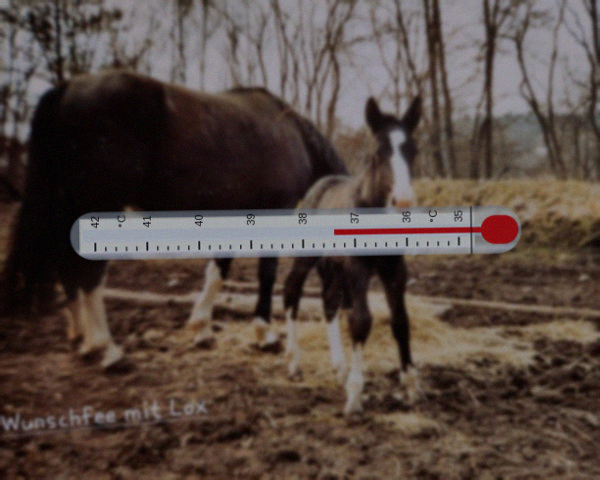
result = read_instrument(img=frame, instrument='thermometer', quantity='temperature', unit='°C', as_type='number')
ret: 37.4 °C
